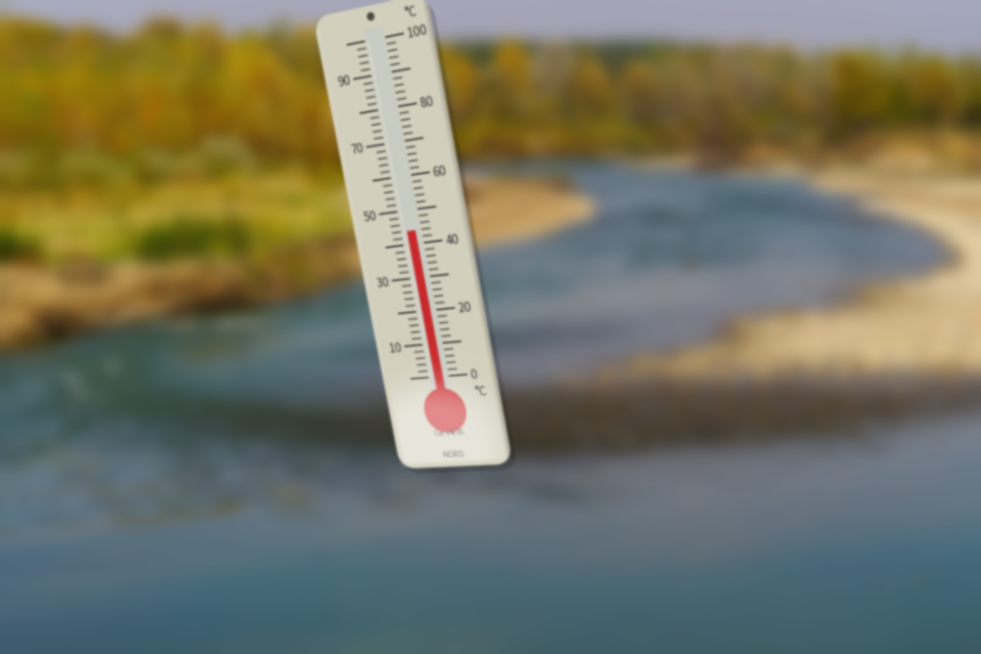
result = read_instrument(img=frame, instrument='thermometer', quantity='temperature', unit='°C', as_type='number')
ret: 44 °C
